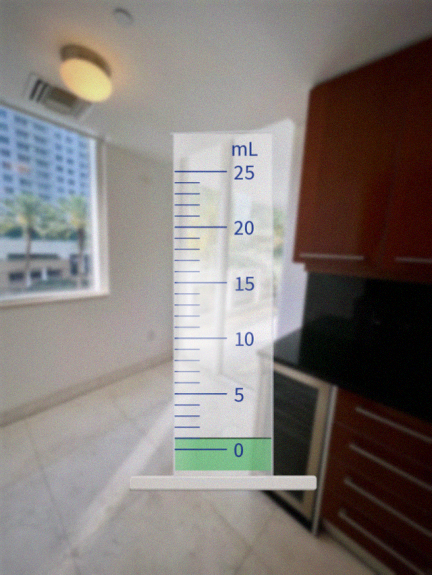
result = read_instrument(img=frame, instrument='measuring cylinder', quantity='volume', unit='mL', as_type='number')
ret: 1 mL
